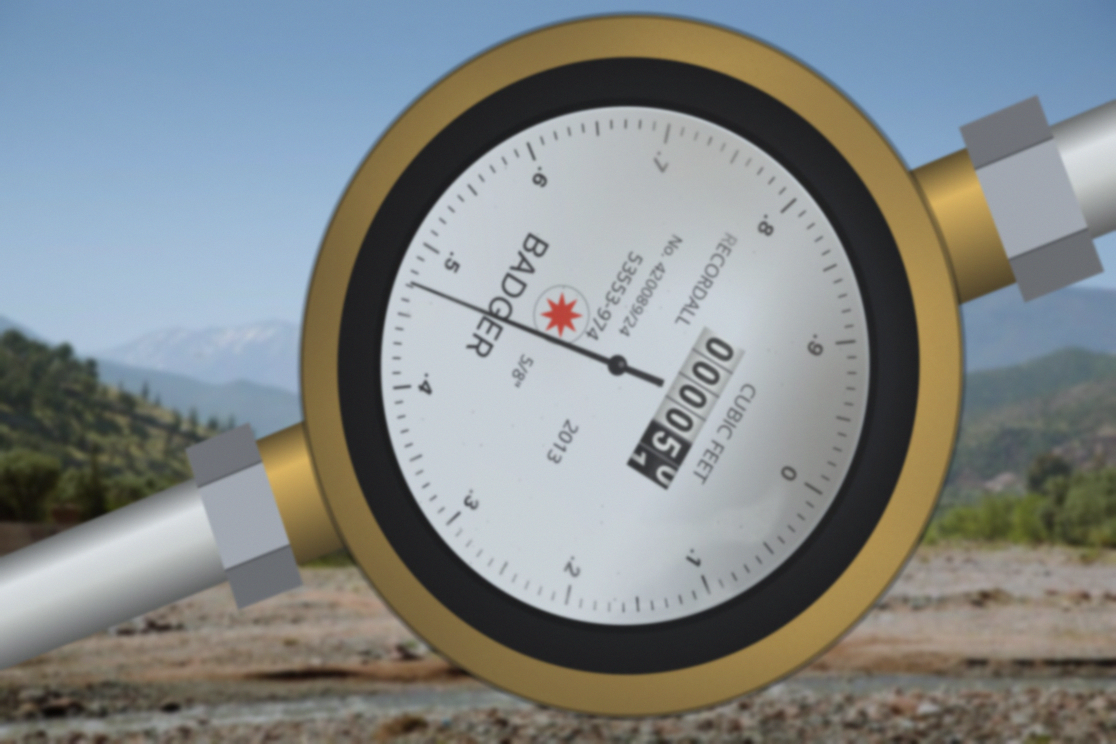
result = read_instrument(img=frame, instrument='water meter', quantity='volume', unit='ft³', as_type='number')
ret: 50.47 ft³
